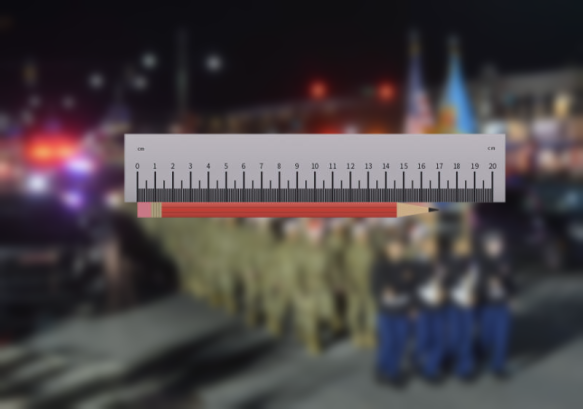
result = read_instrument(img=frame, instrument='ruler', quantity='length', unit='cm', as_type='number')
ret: 17 cm
